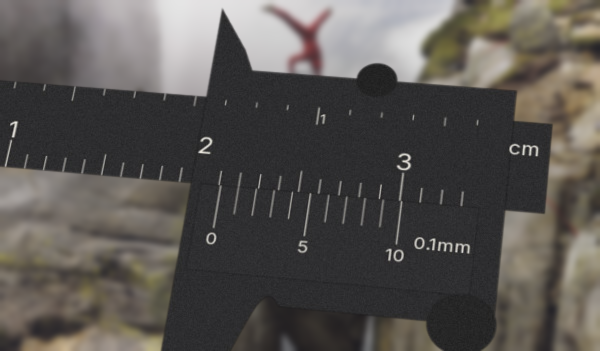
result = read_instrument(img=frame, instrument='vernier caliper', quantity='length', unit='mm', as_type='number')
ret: 21.1 mm
